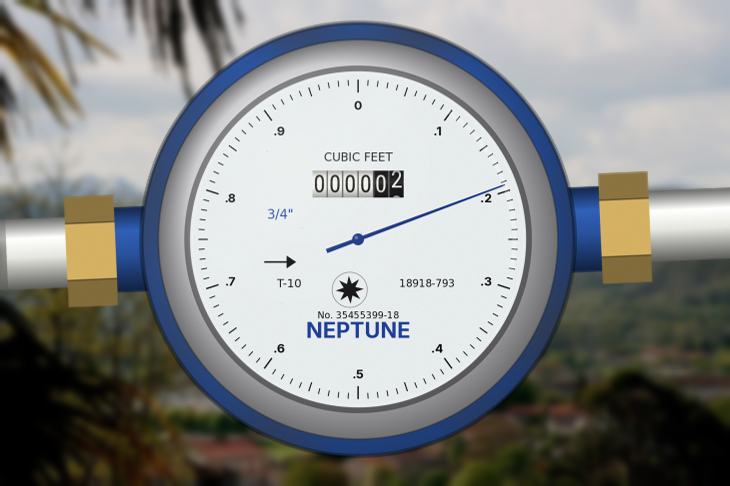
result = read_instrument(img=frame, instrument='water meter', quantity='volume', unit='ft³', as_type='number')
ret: 2.19 ft³
